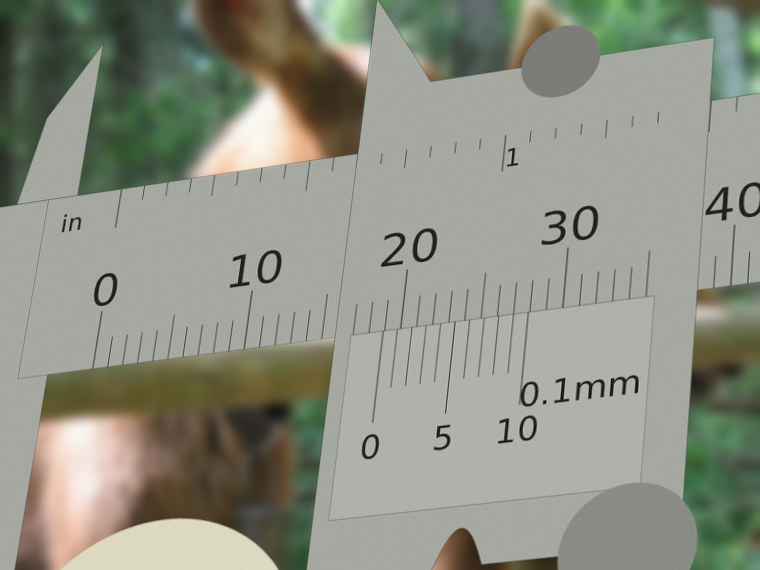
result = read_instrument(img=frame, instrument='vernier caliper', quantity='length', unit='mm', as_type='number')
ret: 18.9 mm
